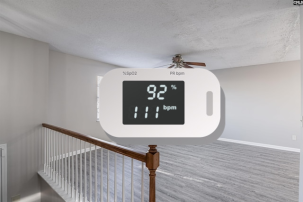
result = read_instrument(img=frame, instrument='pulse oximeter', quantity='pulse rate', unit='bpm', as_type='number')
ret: 111 bpm
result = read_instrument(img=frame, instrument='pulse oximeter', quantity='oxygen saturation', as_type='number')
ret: 92 %
